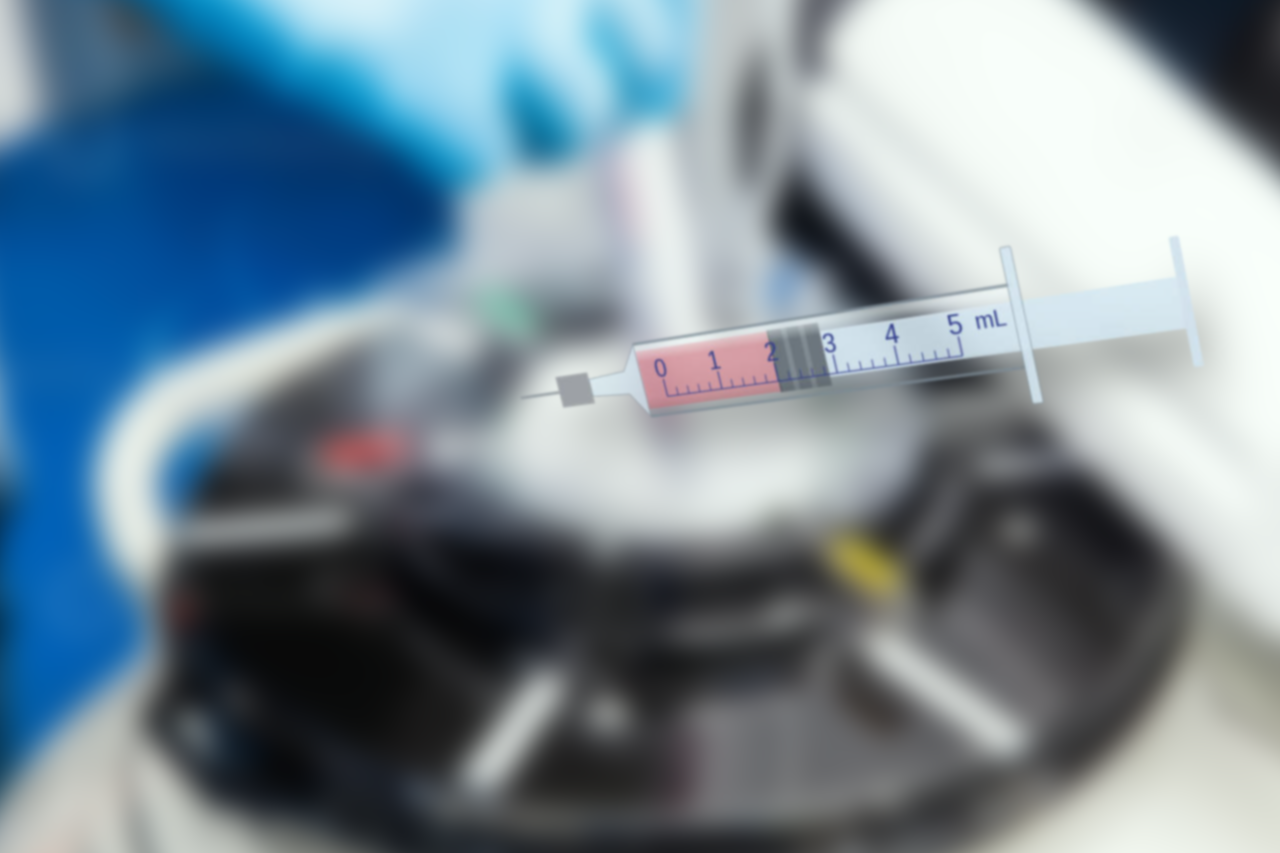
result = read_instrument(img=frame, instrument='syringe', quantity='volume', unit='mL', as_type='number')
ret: 2 mL
